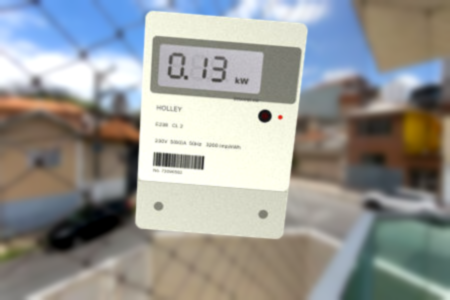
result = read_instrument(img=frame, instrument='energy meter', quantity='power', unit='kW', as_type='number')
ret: 0.13 kW
